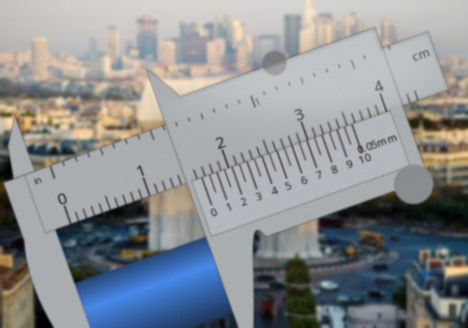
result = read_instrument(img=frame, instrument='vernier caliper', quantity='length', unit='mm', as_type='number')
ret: 16.6 mm
